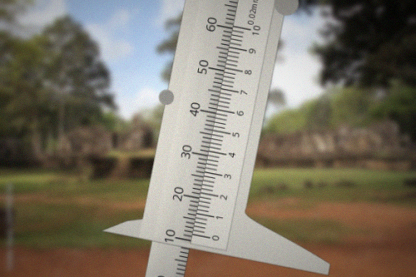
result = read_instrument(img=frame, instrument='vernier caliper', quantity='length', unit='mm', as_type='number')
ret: 11.5 mm
